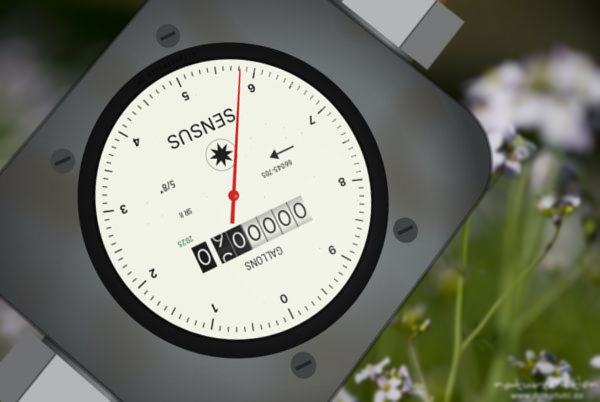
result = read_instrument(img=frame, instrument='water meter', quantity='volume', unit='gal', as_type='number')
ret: 55.8 gal
